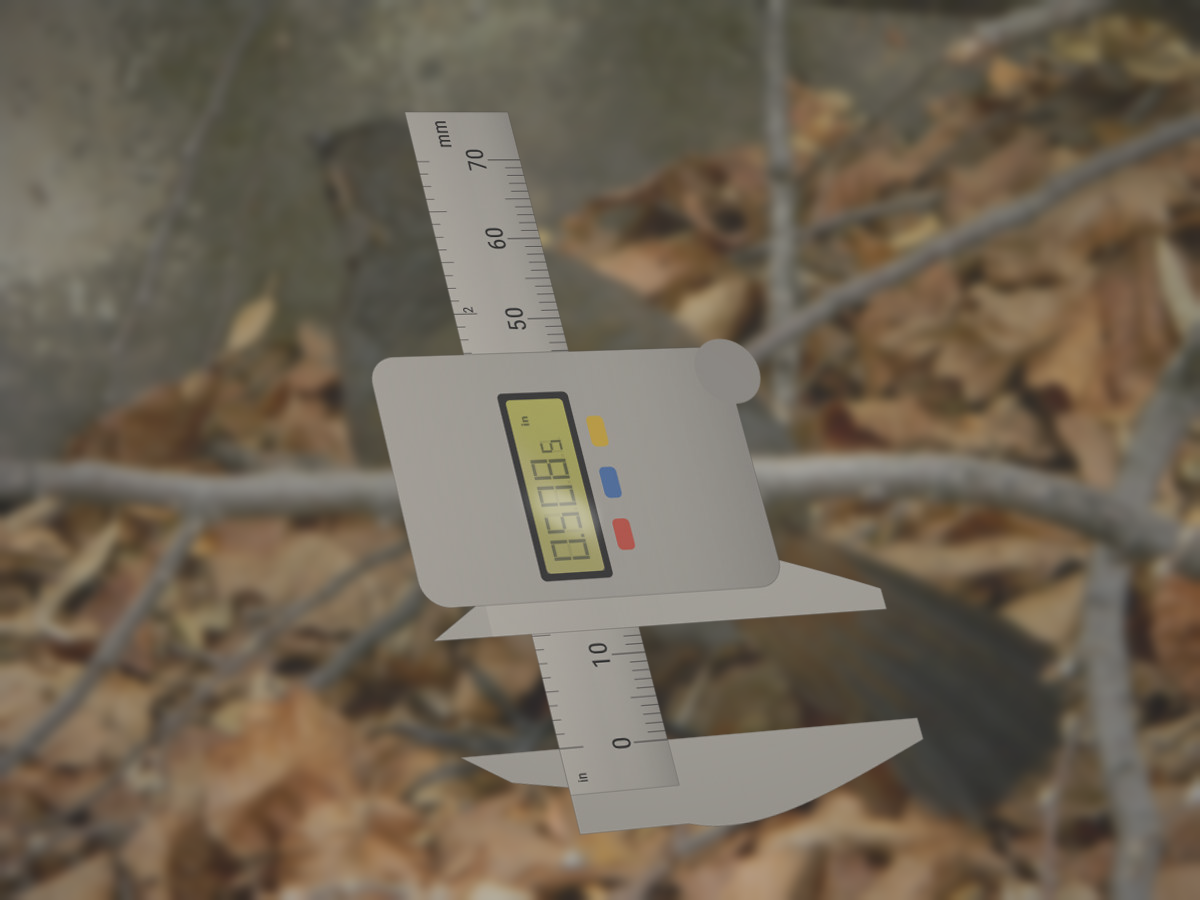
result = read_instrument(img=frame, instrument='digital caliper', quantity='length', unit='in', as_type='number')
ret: 0.5085 in
